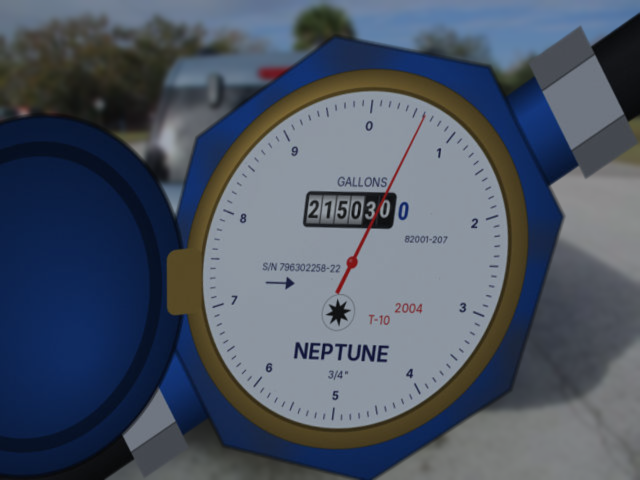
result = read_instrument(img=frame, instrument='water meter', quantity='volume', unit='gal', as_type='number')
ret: 2150300.6 gal
